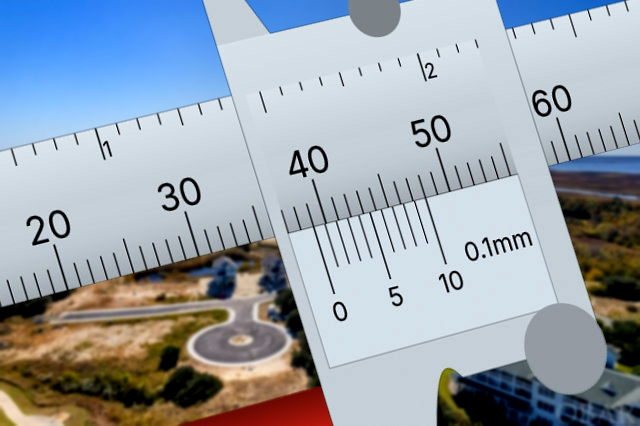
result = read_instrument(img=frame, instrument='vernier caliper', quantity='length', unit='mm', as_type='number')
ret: 39.0 mm
